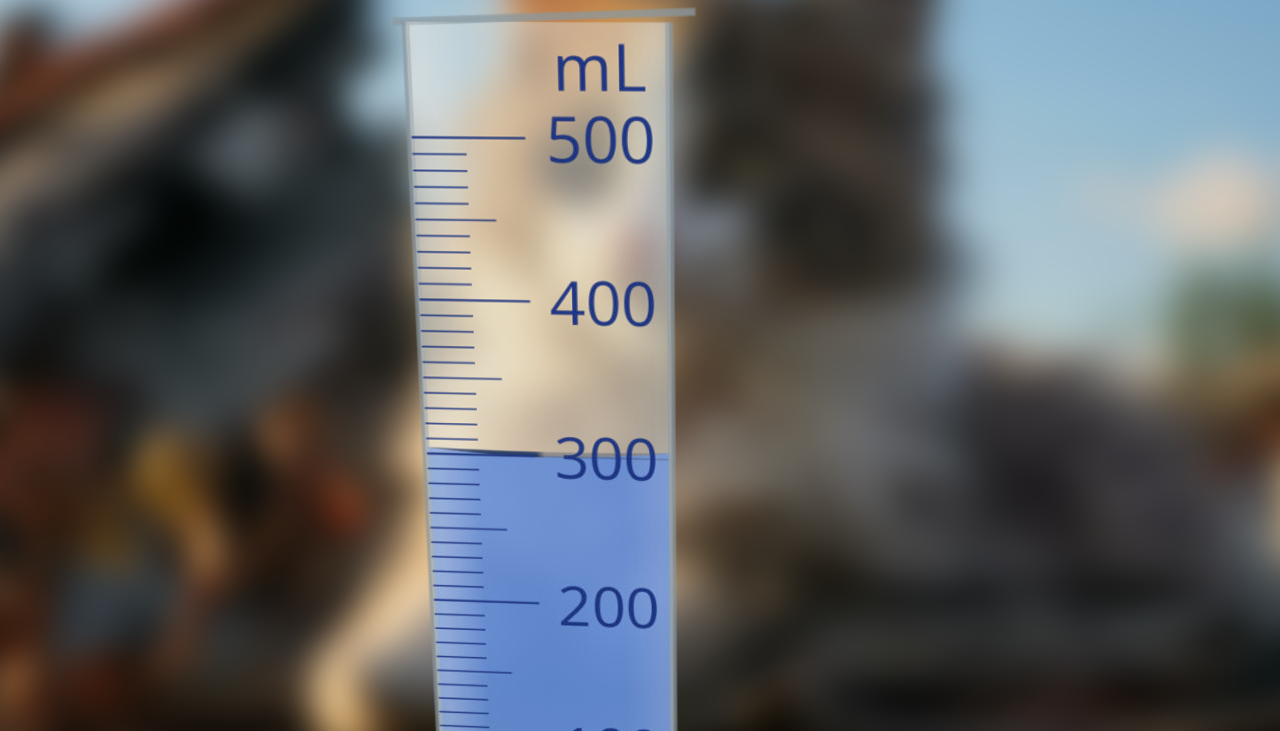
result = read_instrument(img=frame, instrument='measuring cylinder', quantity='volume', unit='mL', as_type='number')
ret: 300 mL
